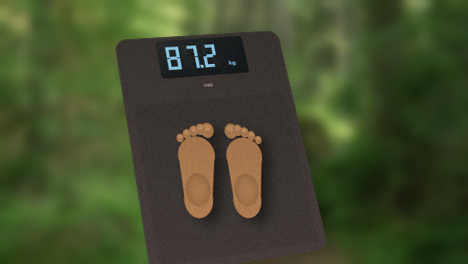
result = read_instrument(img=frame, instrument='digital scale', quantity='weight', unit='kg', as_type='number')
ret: 87.2 kg
